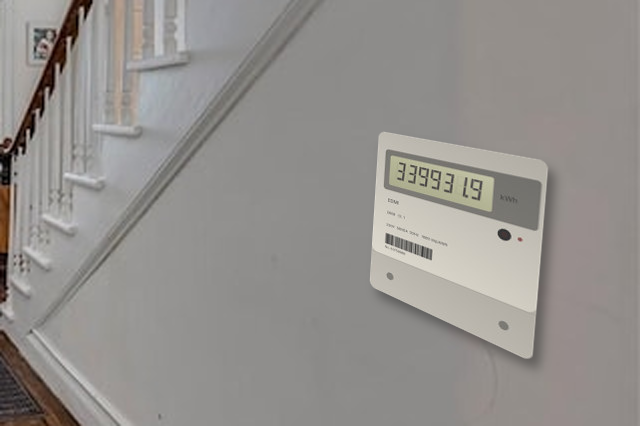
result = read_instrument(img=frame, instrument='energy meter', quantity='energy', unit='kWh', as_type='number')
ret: 339931.9 kWh
